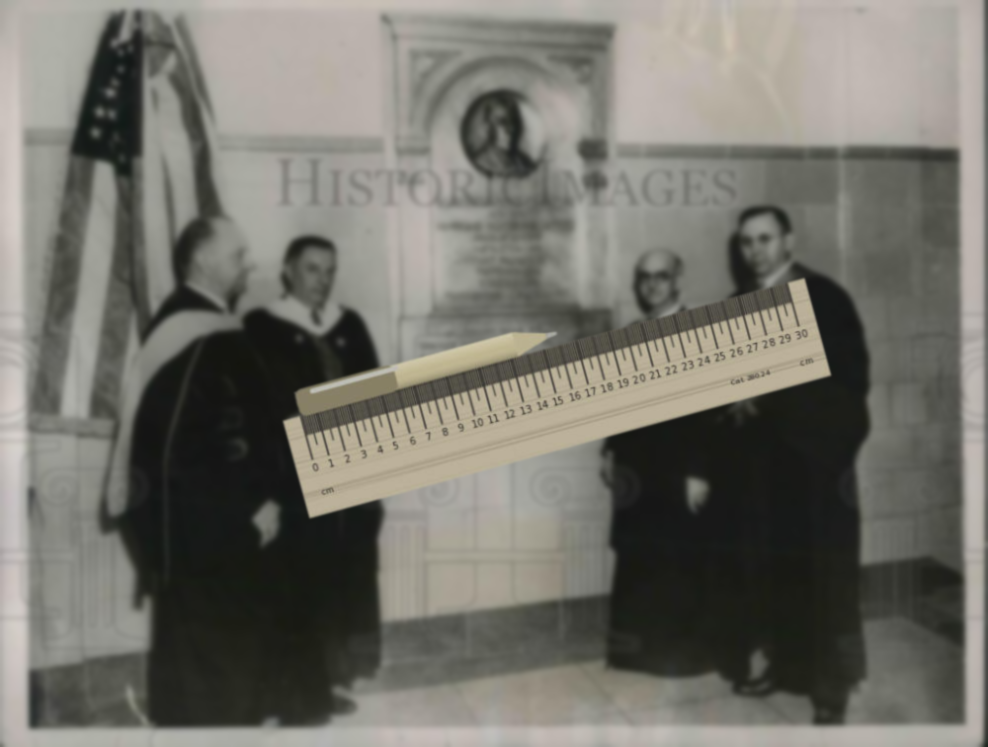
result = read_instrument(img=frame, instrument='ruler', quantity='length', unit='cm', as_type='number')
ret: 16 cm
